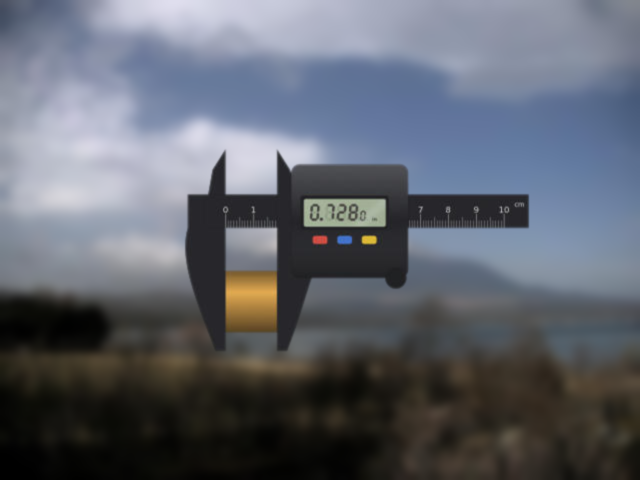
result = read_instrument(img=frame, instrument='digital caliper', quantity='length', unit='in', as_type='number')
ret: 0.7280 in
